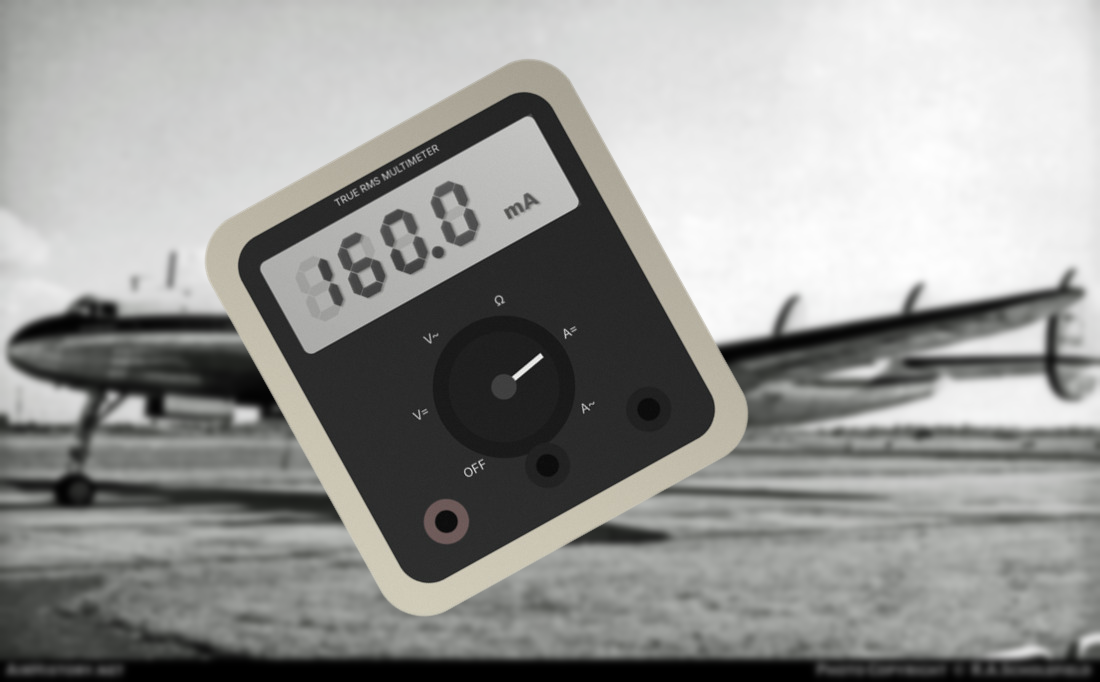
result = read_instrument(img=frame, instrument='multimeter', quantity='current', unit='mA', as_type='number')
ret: 160.0 mA
